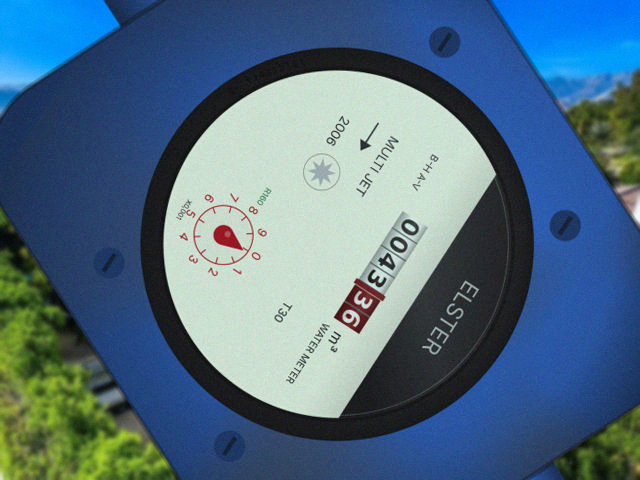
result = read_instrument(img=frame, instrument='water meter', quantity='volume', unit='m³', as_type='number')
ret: 43.360 m³
